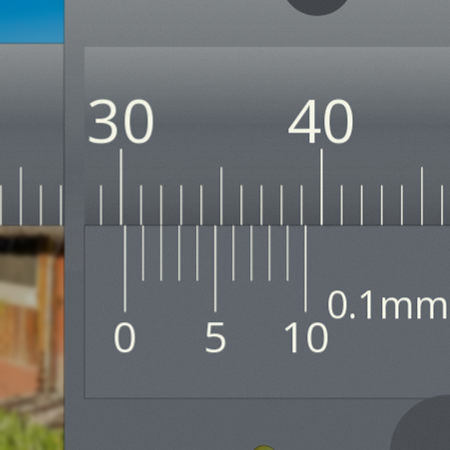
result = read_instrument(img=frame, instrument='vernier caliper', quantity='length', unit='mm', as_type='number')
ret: 30.2 mm
